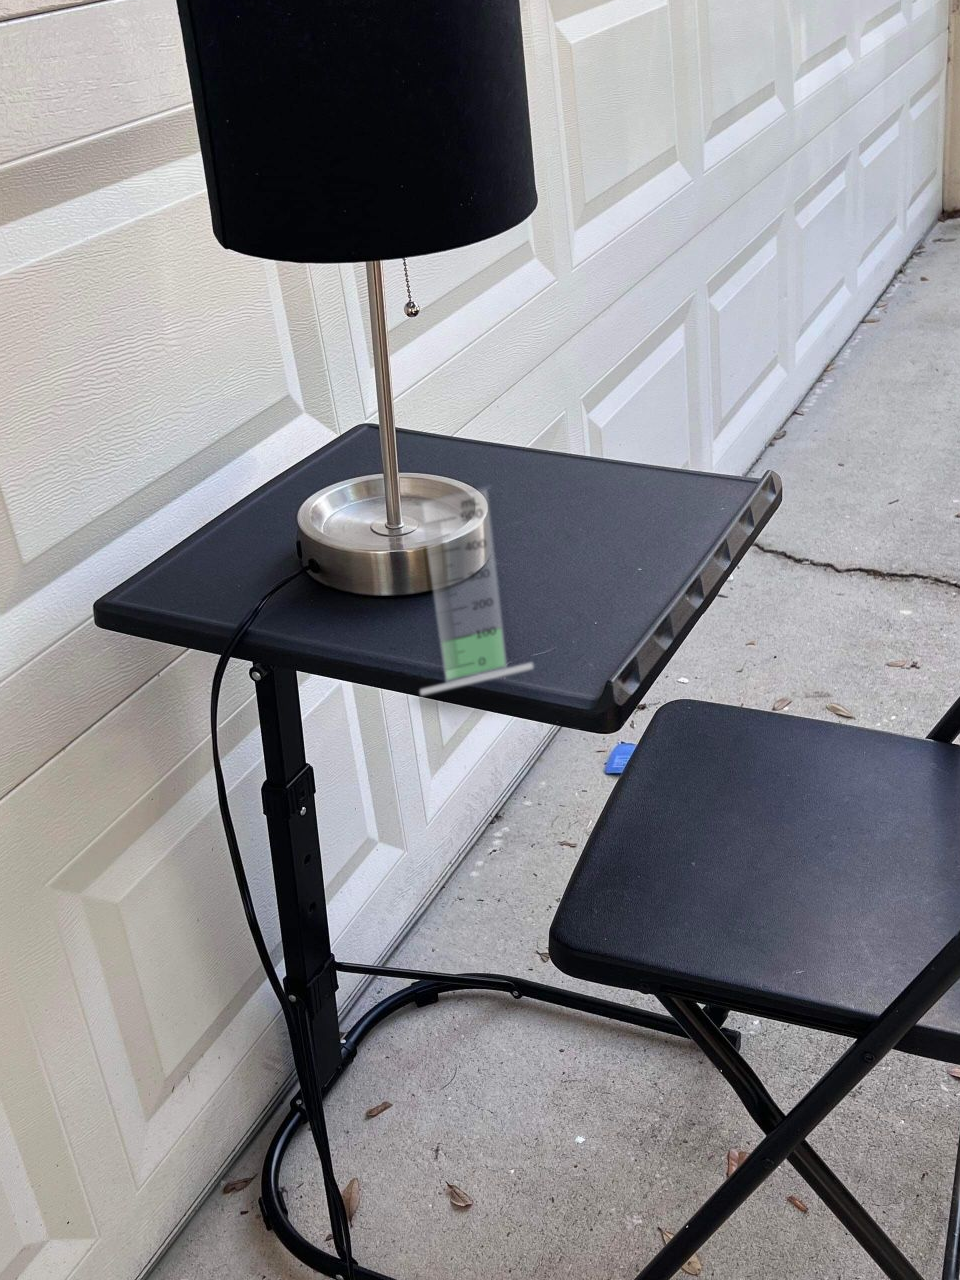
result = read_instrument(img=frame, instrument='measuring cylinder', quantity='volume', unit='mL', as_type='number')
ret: 100 mL
